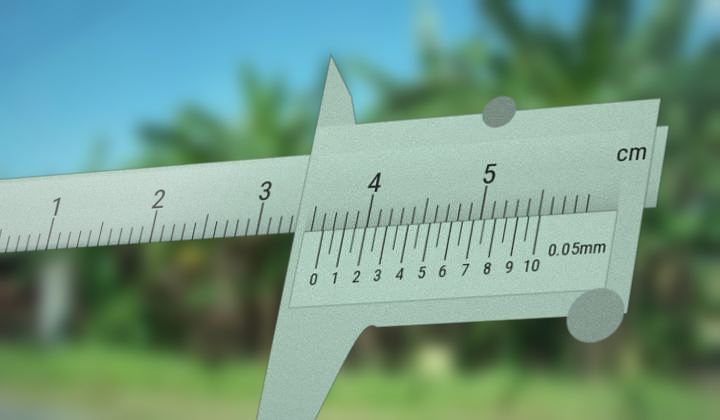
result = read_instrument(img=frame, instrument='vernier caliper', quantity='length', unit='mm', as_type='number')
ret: 36.1 mm
